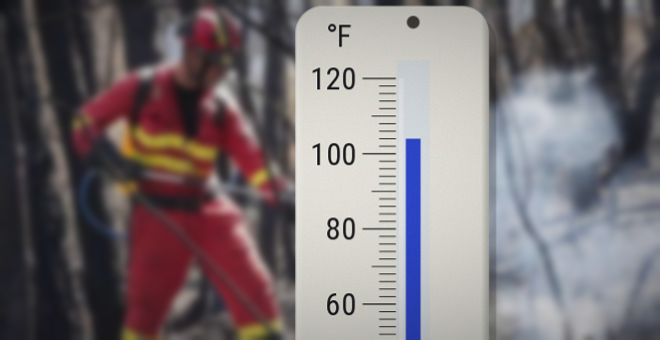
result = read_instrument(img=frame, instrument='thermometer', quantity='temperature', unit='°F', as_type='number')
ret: 104 °F
